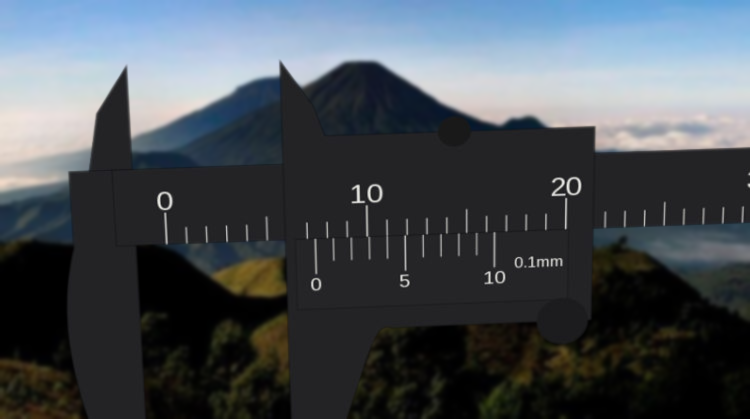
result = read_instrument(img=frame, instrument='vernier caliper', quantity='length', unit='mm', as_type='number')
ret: 7.4 mm
